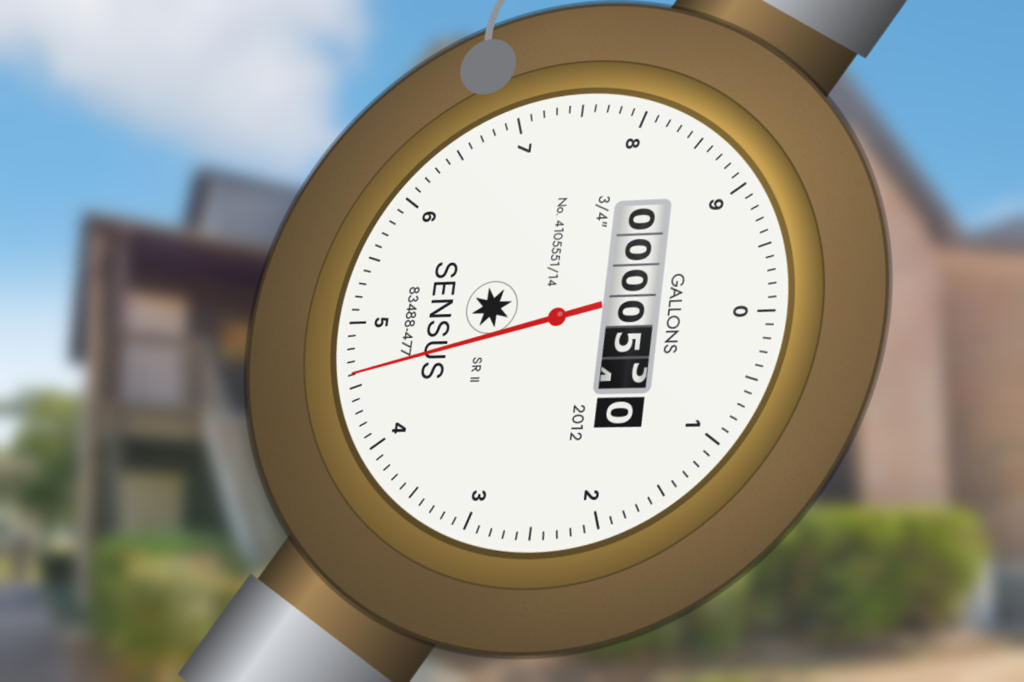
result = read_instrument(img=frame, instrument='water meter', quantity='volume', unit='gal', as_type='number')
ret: 534.6 gal
